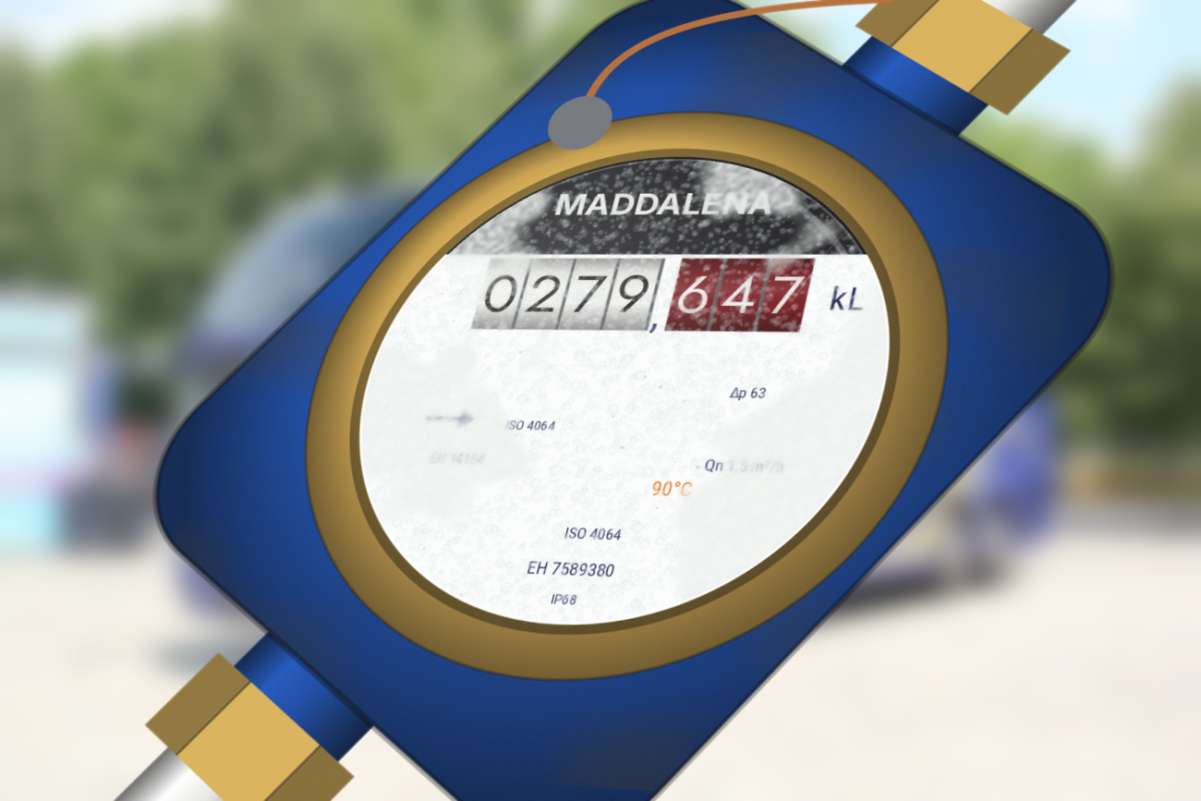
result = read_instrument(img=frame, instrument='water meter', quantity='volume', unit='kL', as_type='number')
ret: 279.647 kL
